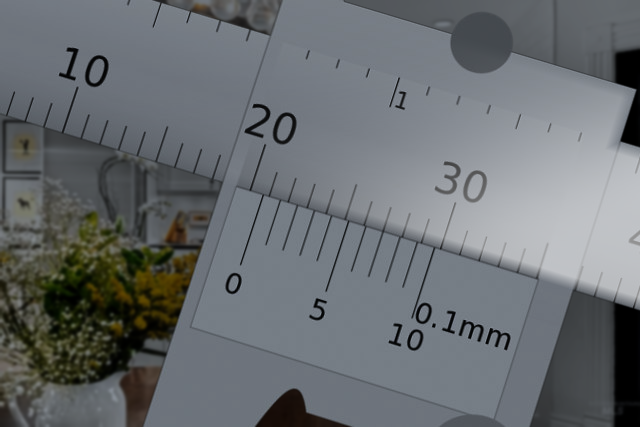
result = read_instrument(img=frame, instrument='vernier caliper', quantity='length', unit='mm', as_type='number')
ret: 20.7 mm
